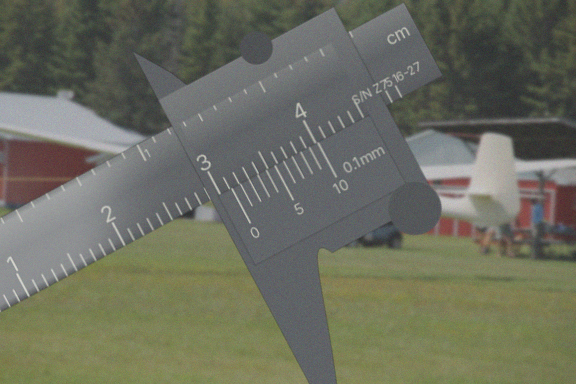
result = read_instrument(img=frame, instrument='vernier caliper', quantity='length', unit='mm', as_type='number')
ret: 31.2 mm
